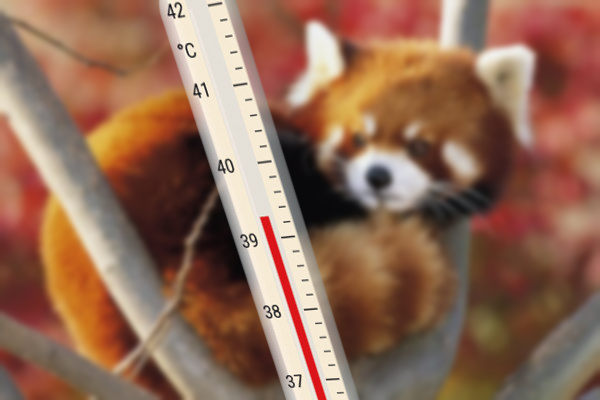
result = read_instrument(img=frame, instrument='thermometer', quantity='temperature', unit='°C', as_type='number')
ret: 39.3 °C
